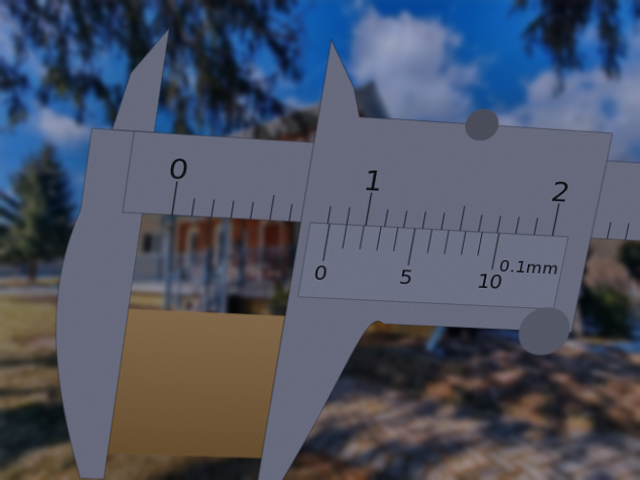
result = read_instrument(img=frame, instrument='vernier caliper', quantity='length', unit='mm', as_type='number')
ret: 8.1 mm
